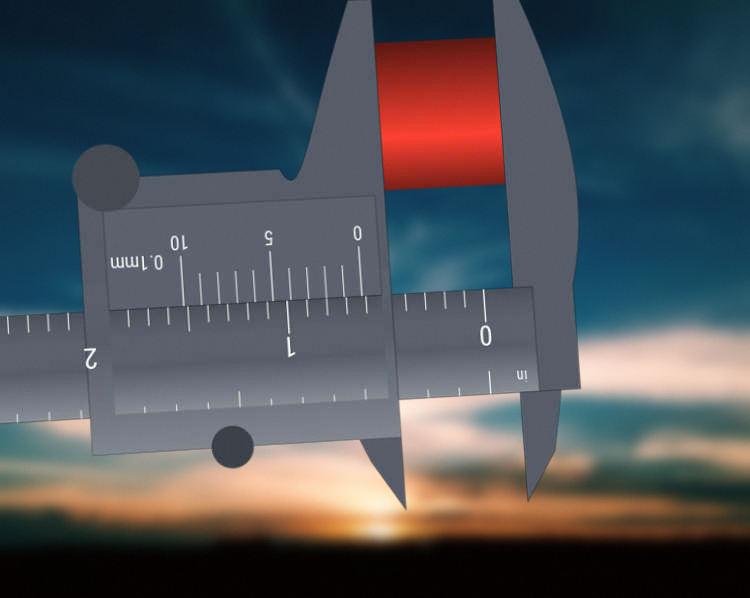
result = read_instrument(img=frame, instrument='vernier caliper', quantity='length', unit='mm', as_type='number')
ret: 6.2 mm
